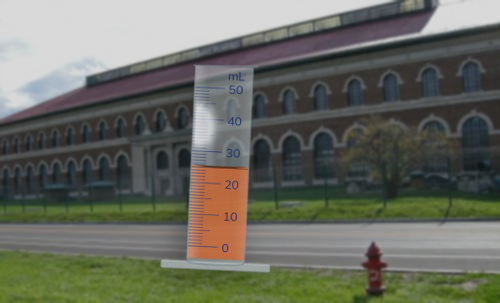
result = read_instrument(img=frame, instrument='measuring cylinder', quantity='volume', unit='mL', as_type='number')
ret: 25 mL
